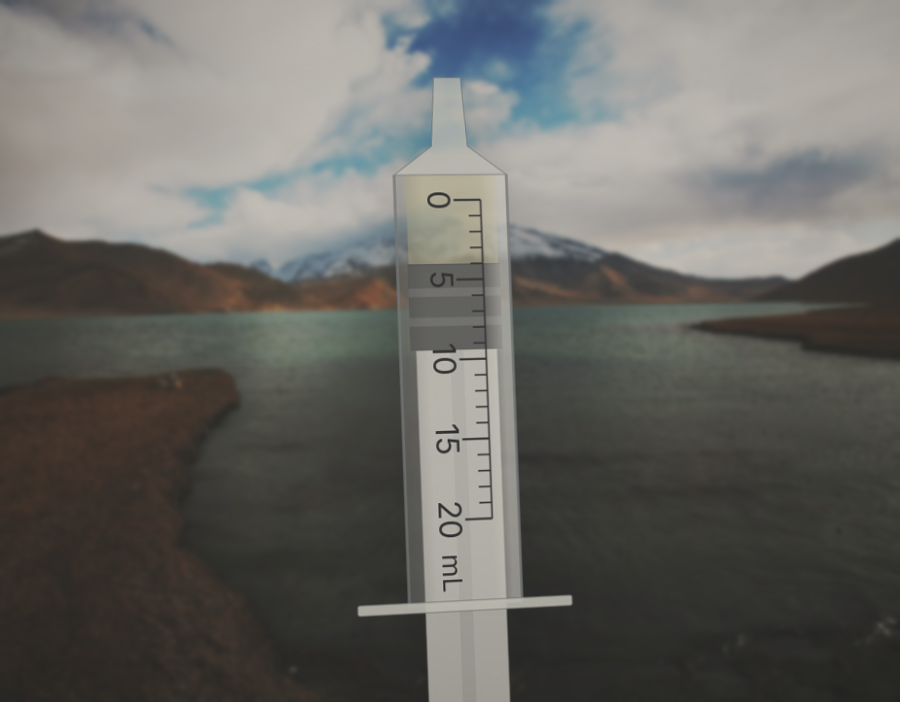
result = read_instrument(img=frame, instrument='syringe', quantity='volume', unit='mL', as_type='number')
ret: 4 mL
